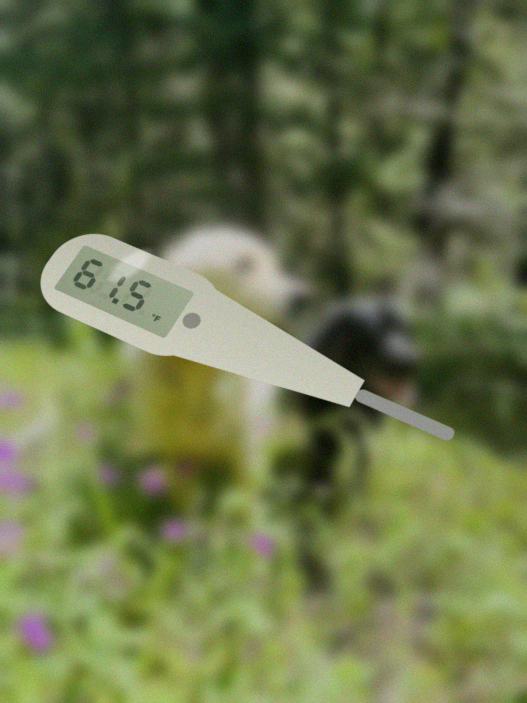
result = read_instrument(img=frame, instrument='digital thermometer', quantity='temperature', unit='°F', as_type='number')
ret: 61.5 °F
